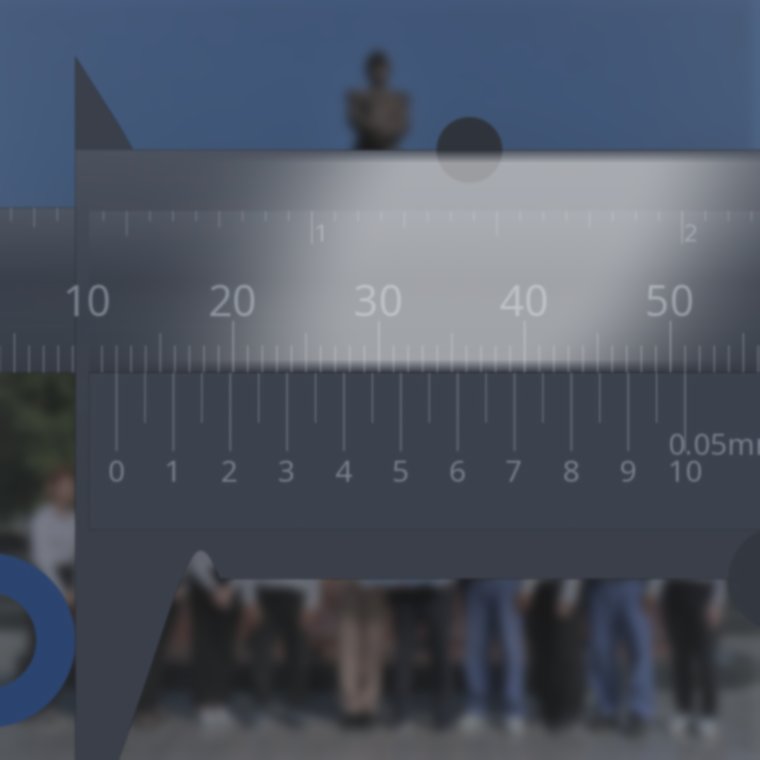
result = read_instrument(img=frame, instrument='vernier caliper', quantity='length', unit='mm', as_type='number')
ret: 12.0 mm
